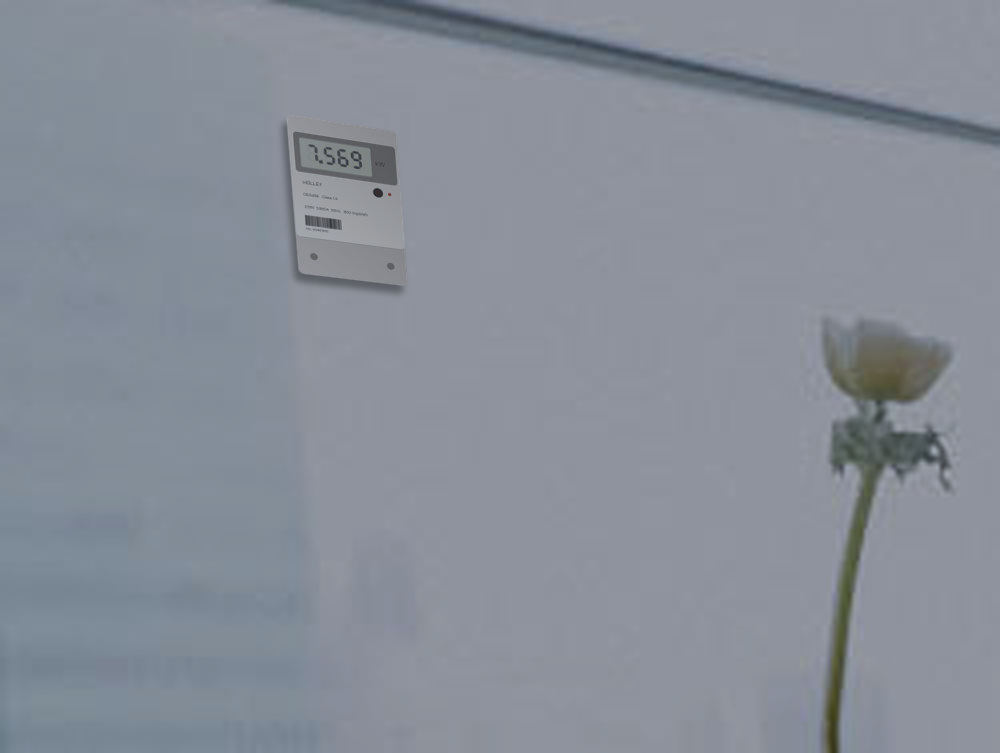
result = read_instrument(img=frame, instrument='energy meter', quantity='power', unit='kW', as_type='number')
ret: 7.569 kW
